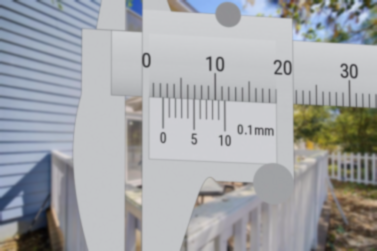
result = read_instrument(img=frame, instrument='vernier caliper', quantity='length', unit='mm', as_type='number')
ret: 2.4 mm
